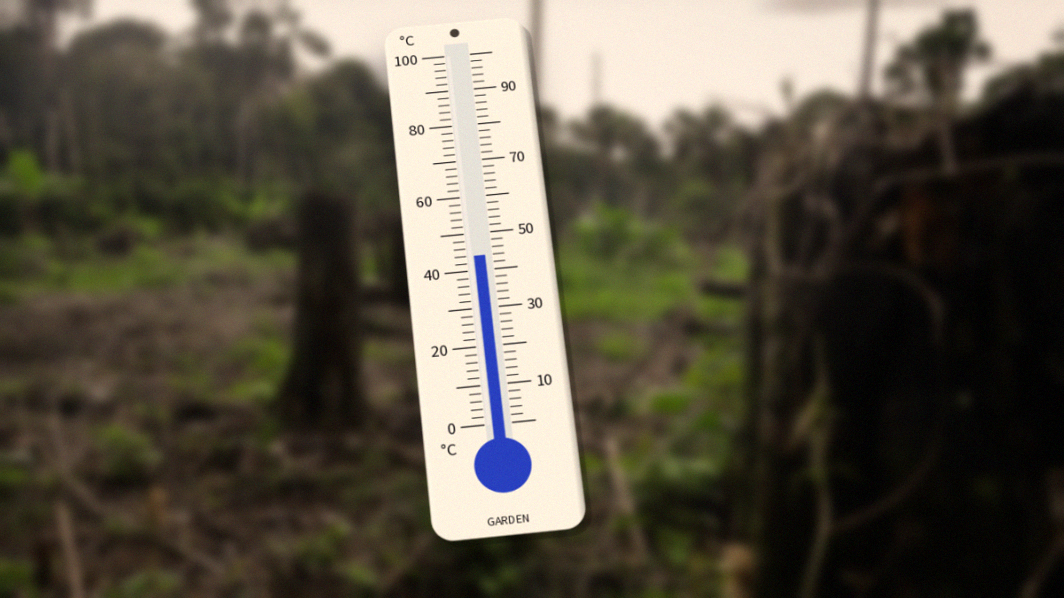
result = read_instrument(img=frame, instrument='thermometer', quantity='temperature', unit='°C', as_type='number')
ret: 44 °C
